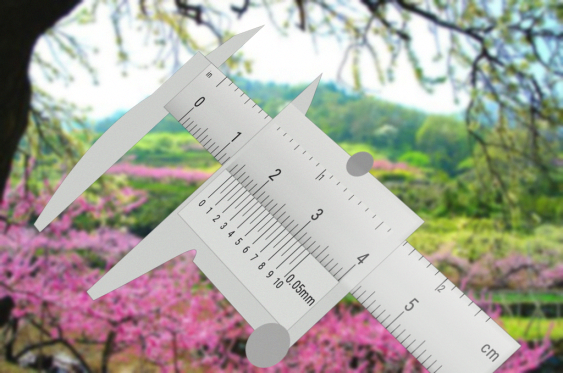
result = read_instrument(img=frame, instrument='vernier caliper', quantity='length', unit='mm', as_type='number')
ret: 14.8 mm
